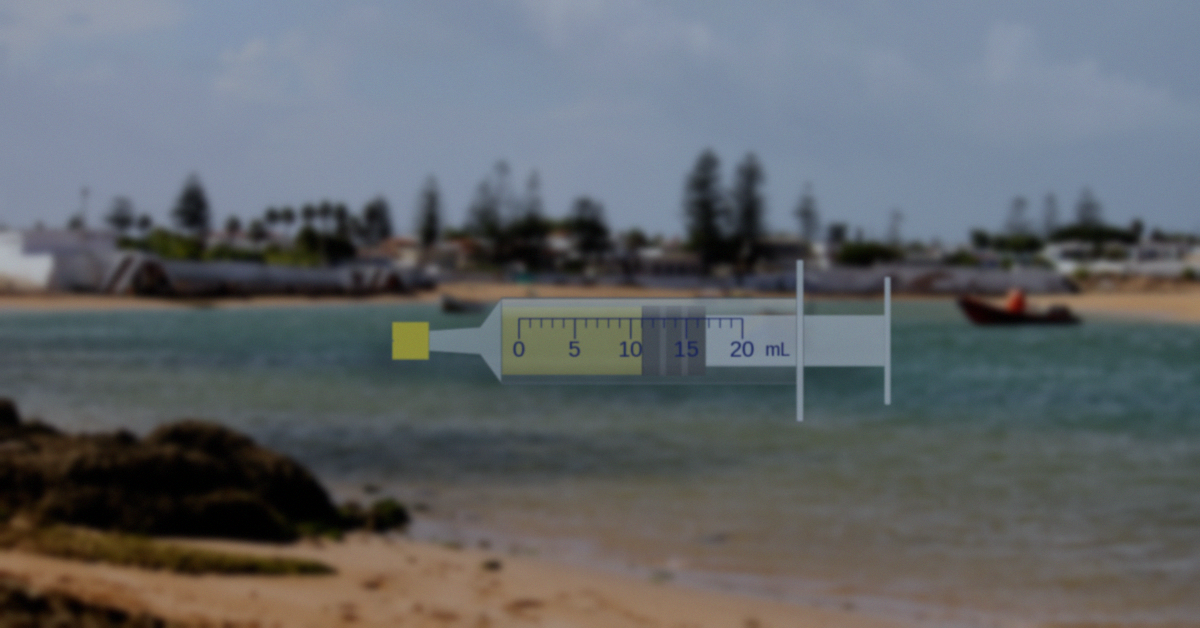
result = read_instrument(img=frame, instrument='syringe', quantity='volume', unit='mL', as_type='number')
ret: 11 mL
